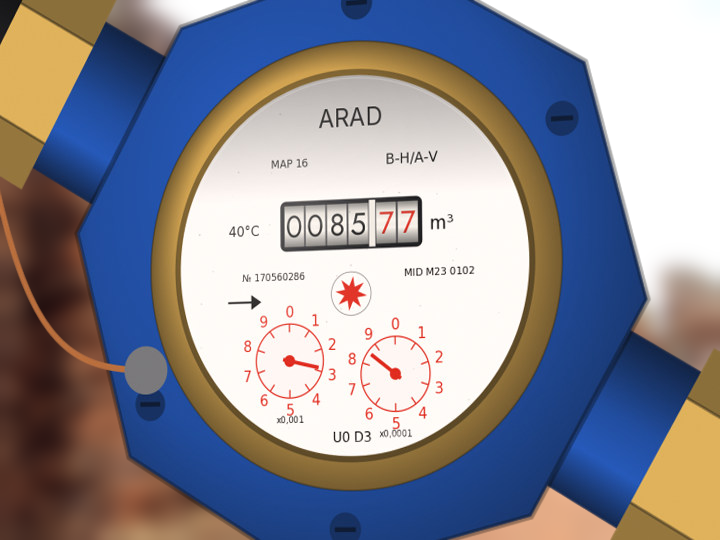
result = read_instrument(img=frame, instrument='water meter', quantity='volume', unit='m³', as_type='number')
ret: 85.7728 m³
